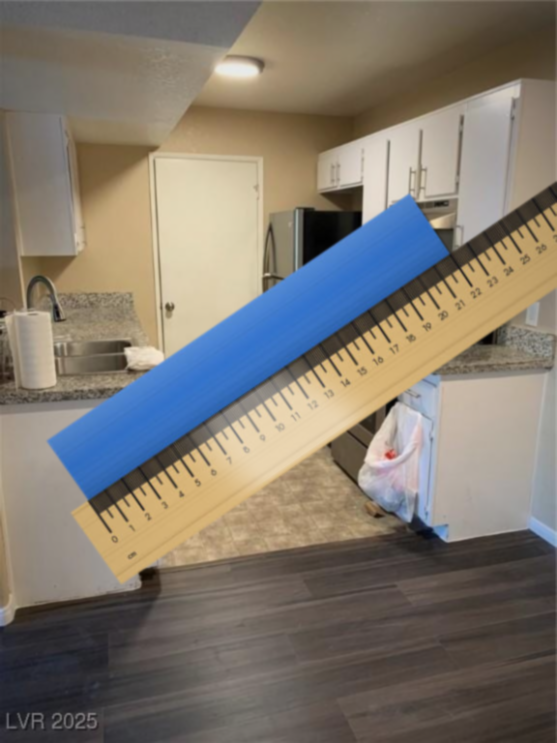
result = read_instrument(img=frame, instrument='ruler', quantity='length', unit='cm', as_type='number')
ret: 22 cm
